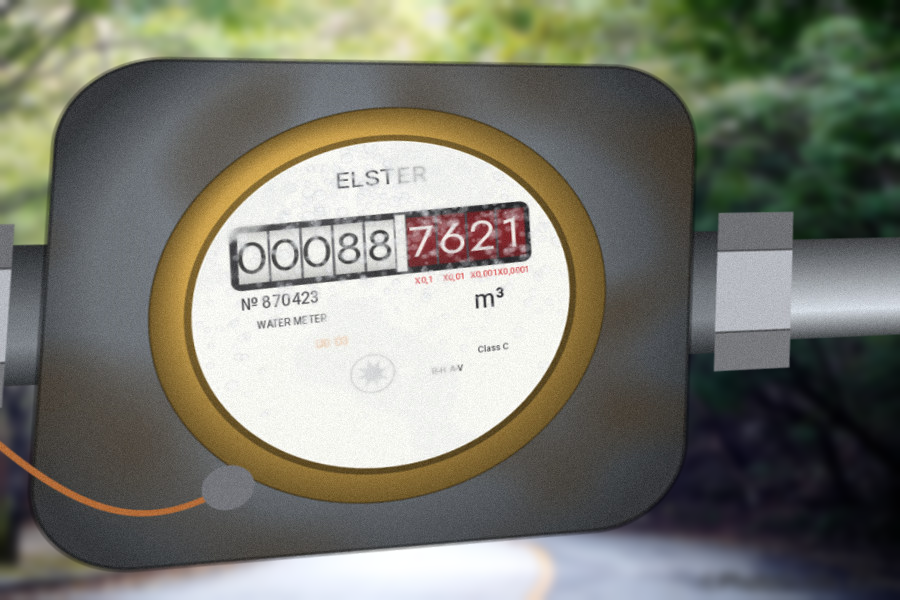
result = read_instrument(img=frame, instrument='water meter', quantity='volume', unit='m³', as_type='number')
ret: 88.7621 m³
